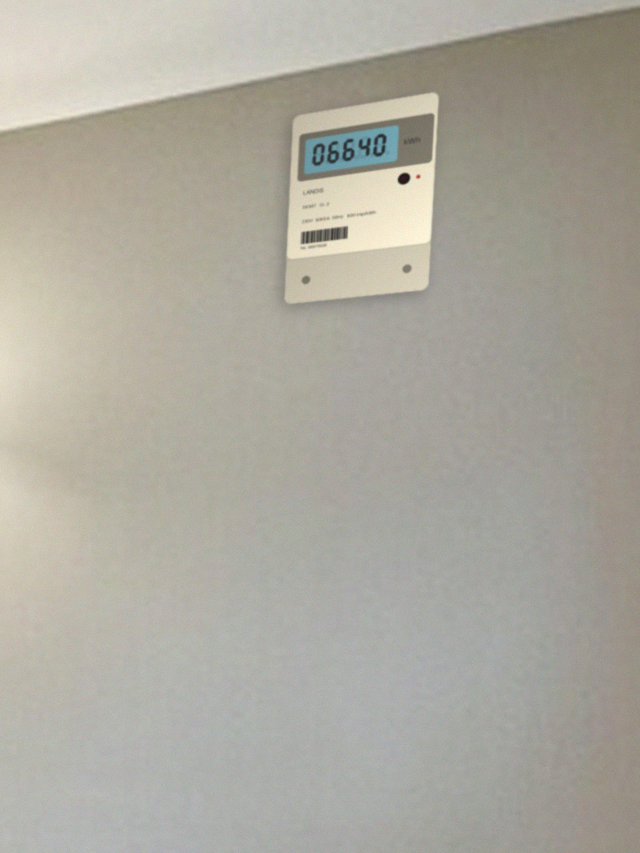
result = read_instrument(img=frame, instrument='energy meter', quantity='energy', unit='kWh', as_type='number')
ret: 6640 kWh
